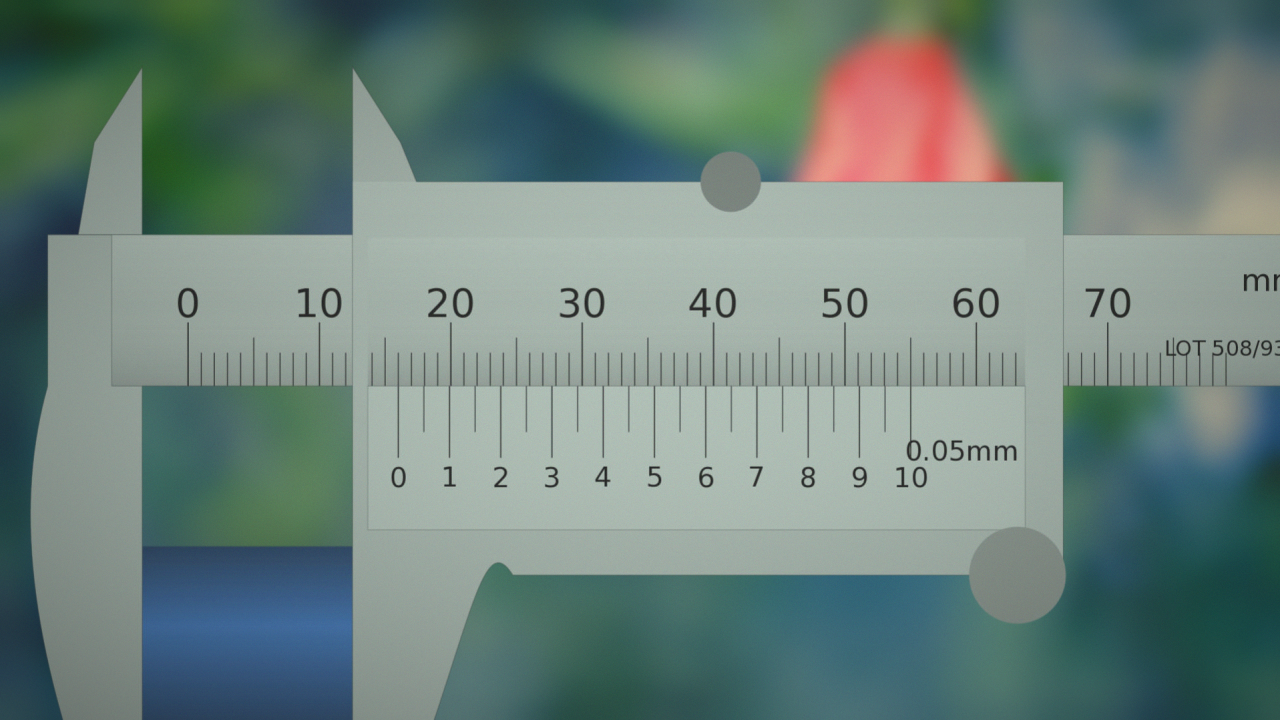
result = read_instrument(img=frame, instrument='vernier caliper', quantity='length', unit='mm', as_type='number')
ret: 16.0 mm
